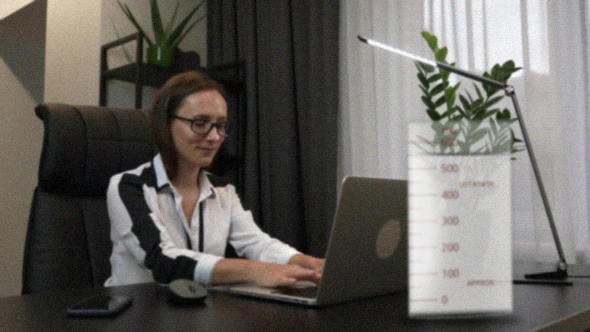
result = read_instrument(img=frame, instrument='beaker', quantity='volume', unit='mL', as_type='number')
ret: 550 mL
